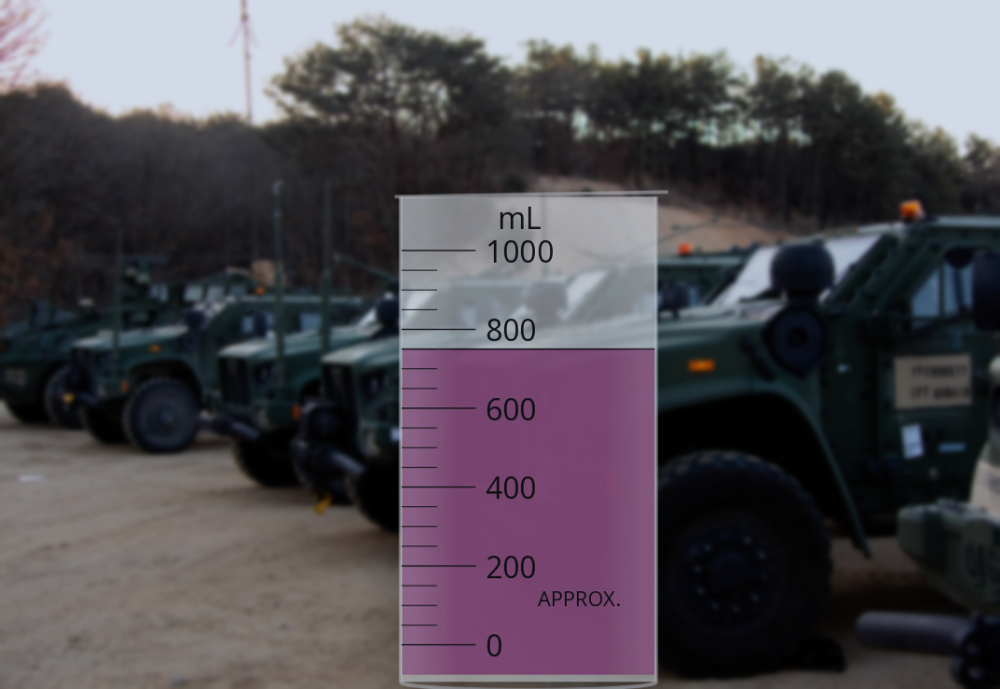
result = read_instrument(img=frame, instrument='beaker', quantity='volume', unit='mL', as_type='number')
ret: 750 mL
